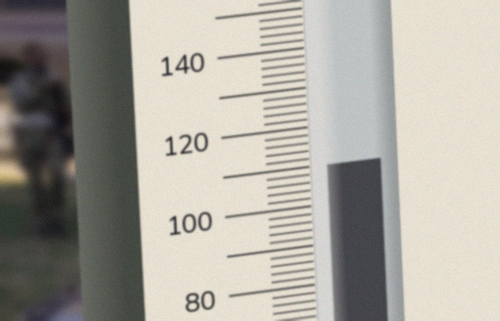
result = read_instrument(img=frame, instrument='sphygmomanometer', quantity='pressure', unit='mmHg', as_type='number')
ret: 110 mmHg
